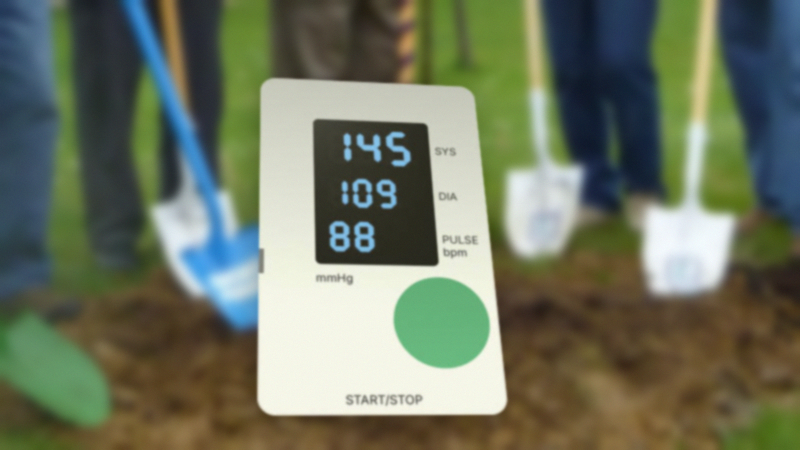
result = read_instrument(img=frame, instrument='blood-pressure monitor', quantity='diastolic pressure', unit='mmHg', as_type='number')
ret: 109 mmHg
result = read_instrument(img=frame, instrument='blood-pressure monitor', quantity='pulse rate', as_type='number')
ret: 88 bpm
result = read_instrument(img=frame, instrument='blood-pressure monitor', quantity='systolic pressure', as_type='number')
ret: 145 mmHg
